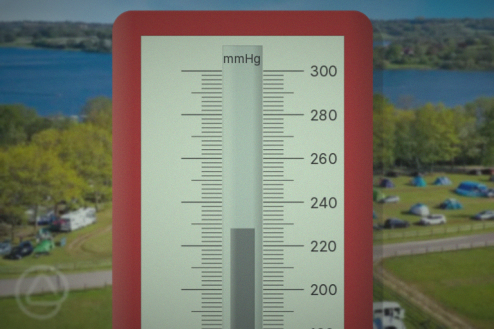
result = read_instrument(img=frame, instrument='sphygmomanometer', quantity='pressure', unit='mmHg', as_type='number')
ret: 228 mmHg
